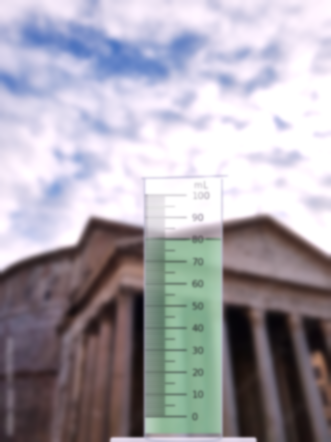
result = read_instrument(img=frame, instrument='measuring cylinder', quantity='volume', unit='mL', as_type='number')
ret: 80 mL
